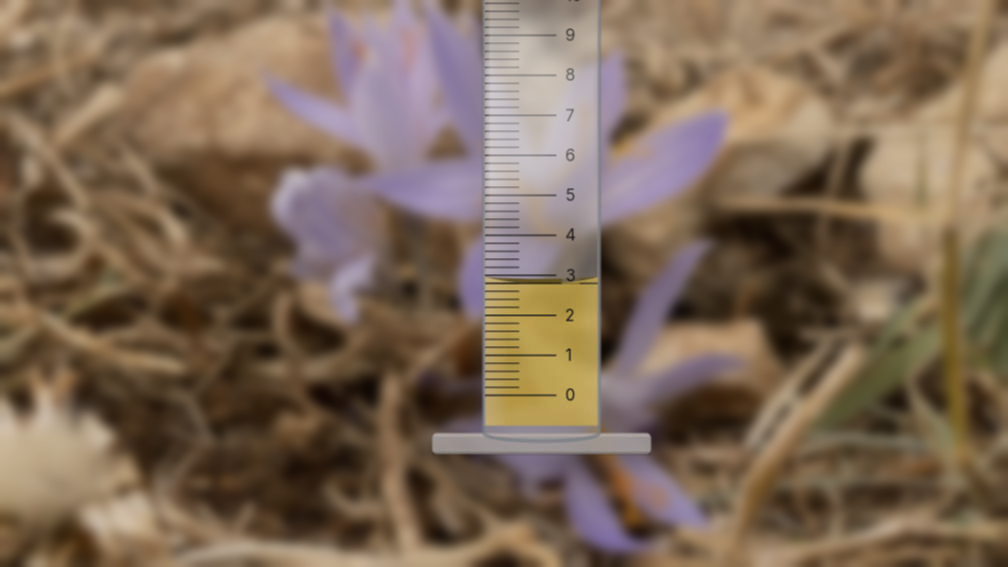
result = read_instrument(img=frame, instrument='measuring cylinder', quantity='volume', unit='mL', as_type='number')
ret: 2.8 mL
